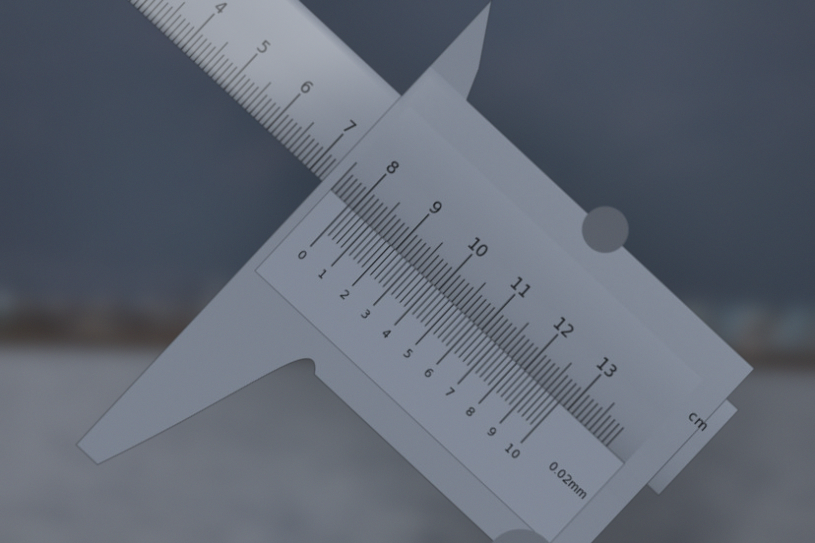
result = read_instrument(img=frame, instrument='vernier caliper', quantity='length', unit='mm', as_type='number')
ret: 79.0 mm
